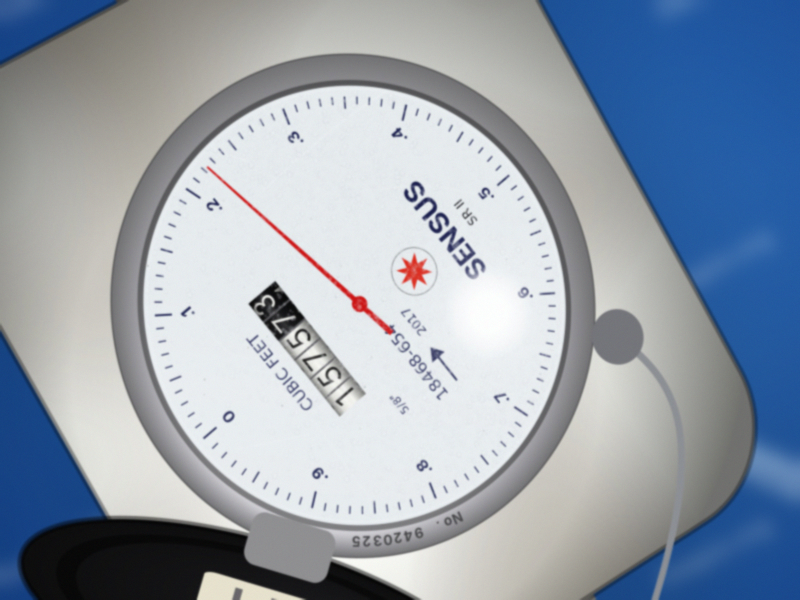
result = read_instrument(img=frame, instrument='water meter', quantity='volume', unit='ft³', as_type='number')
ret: 157573.22 ft³
